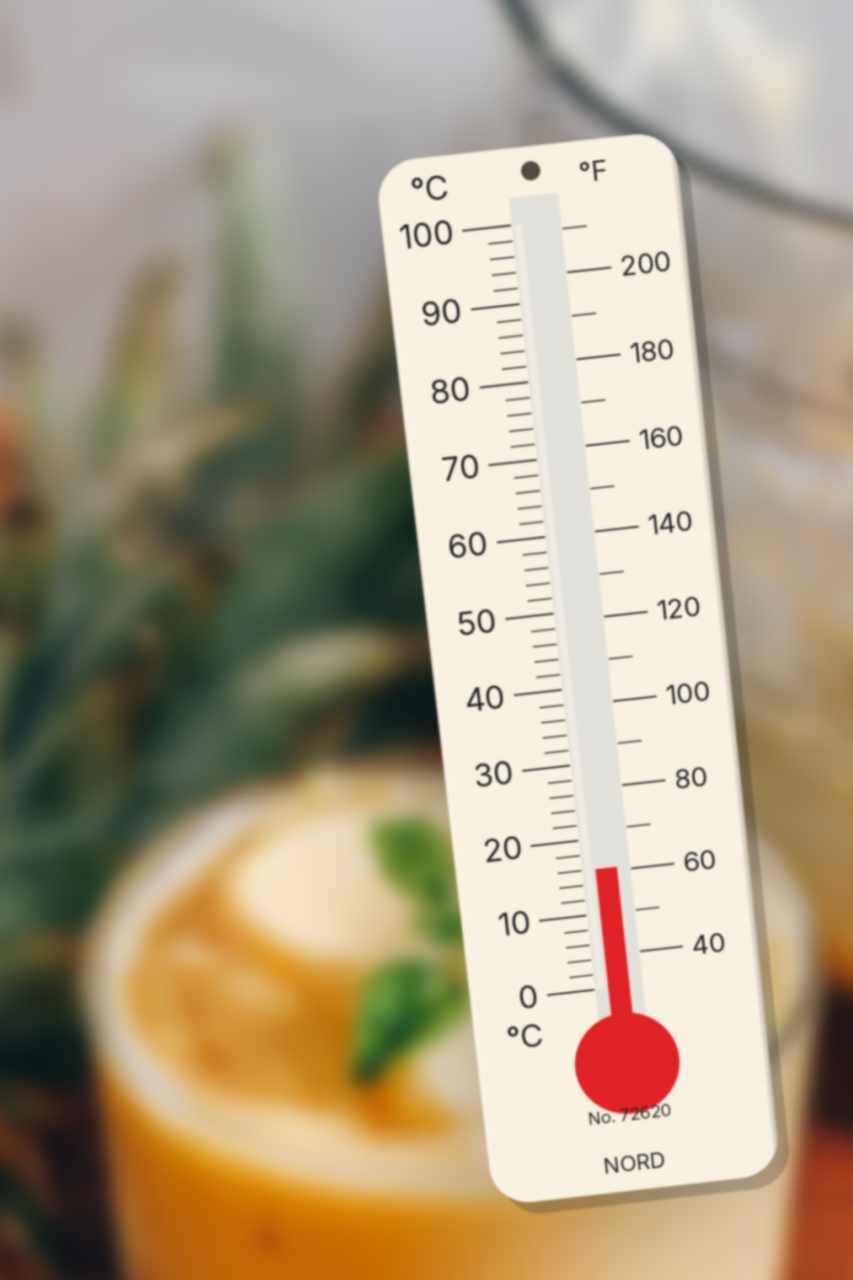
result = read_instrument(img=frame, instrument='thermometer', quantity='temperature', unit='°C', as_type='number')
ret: 16 °C
